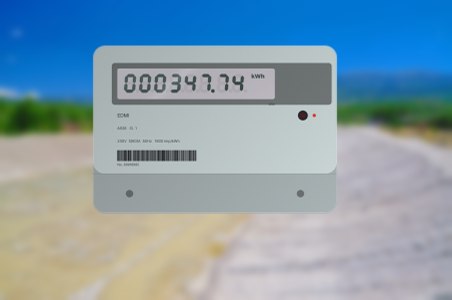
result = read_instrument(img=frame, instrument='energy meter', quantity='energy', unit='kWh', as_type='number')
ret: 347.74 kWh
